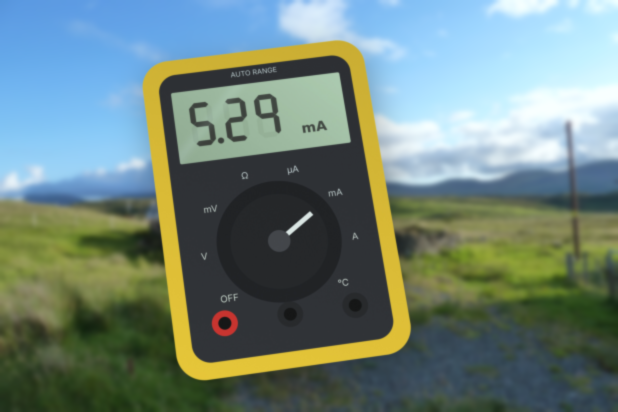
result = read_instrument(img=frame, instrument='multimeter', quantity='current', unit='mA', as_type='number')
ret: 5.29 mA
